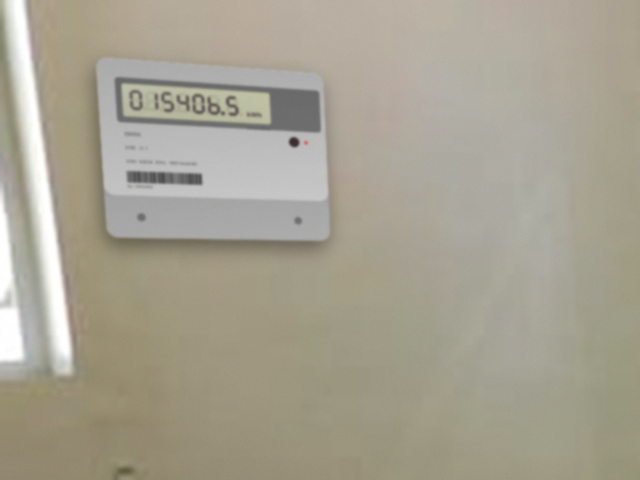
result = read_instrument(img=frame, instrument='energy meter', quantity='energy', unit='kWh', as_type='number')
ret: 15406.5 kWh
